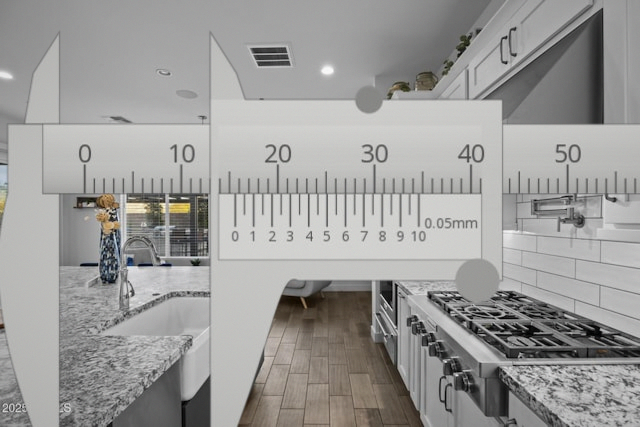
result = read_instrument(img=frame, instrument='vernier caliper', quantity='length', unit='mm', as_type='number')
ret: 15.6 mm
